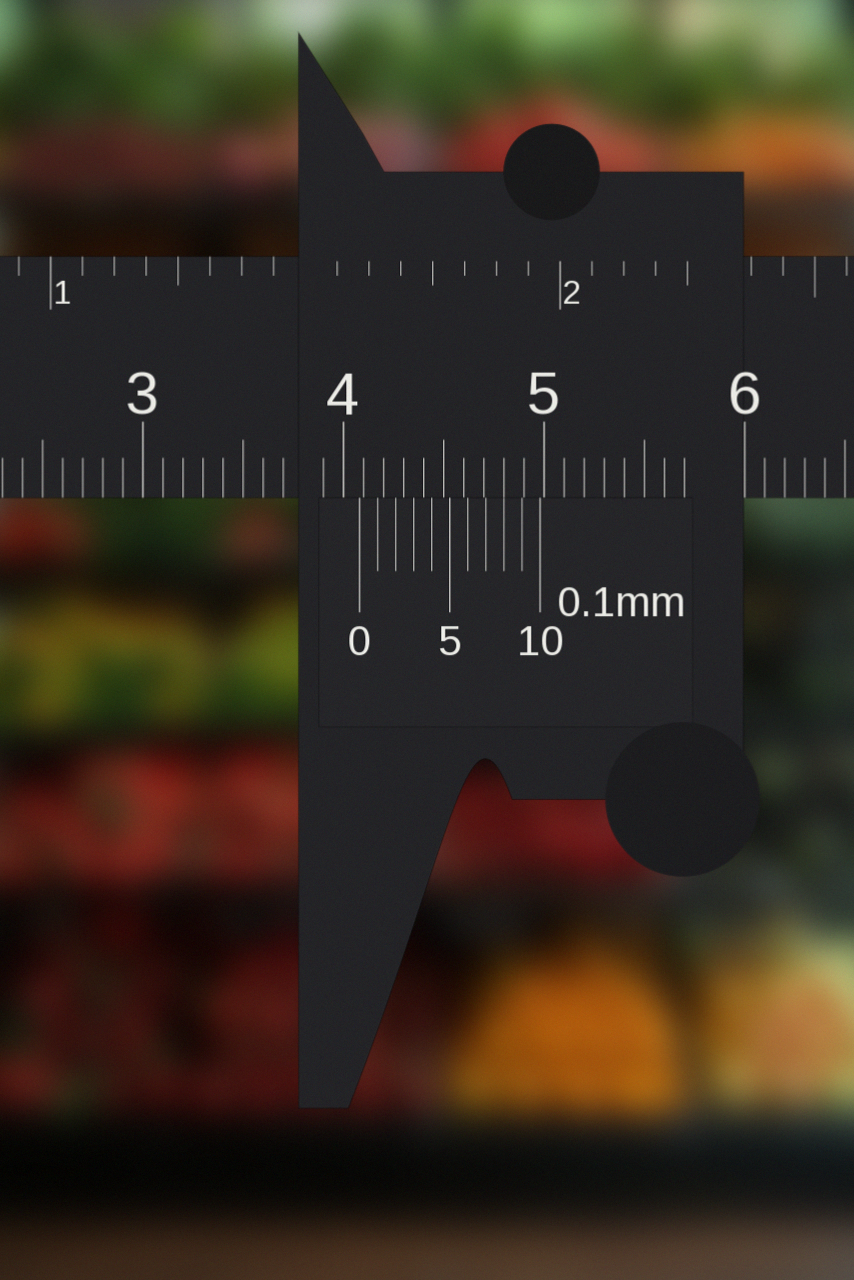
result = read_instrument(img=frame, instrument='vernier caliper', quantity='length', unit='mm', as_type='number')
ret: 40.8 mm
